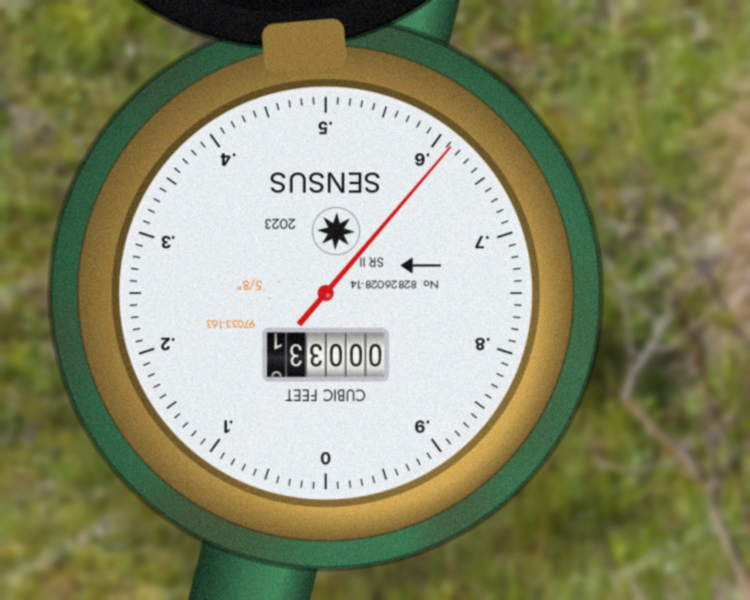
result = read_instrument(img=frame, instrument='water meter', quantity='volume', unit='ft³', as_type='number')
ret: 330.61 ft³
